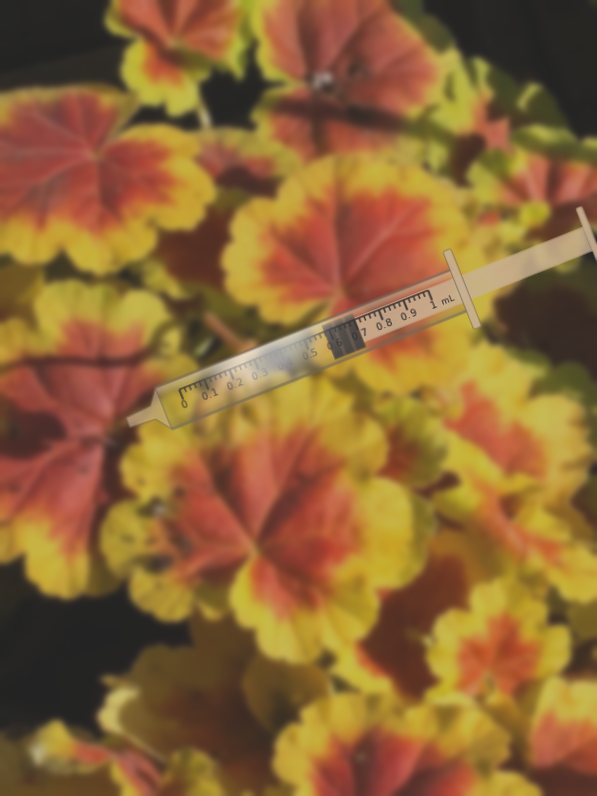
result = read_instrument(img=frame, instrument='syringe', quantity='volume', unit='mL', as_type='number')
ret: 0.58 mL
